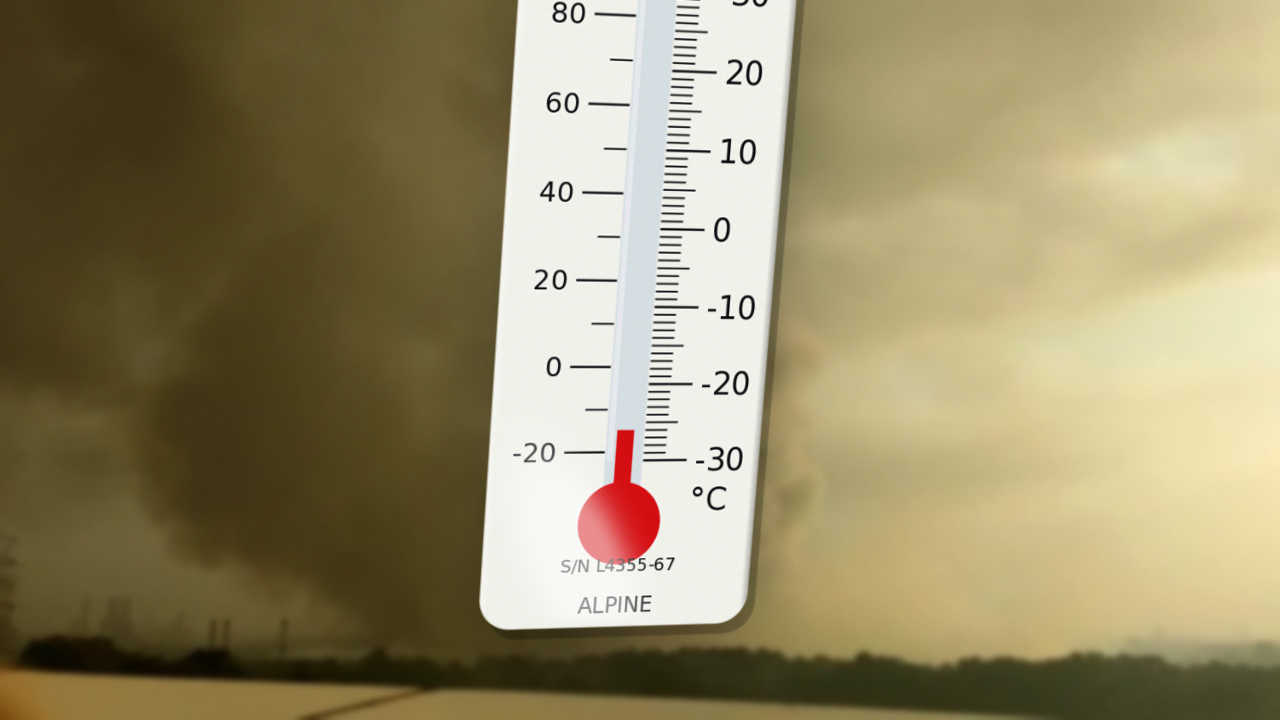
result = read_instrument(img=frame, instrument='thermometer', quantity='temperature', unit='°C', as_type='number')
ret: -26 °C
